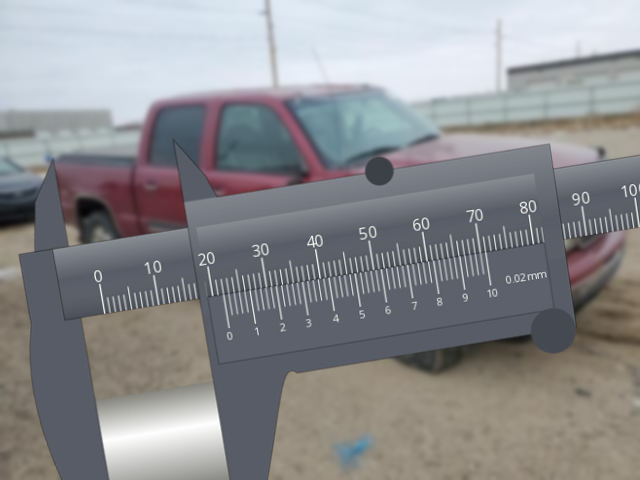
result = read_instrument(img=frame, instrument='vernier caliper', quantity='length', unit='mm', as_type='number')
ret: 22.0 mm
